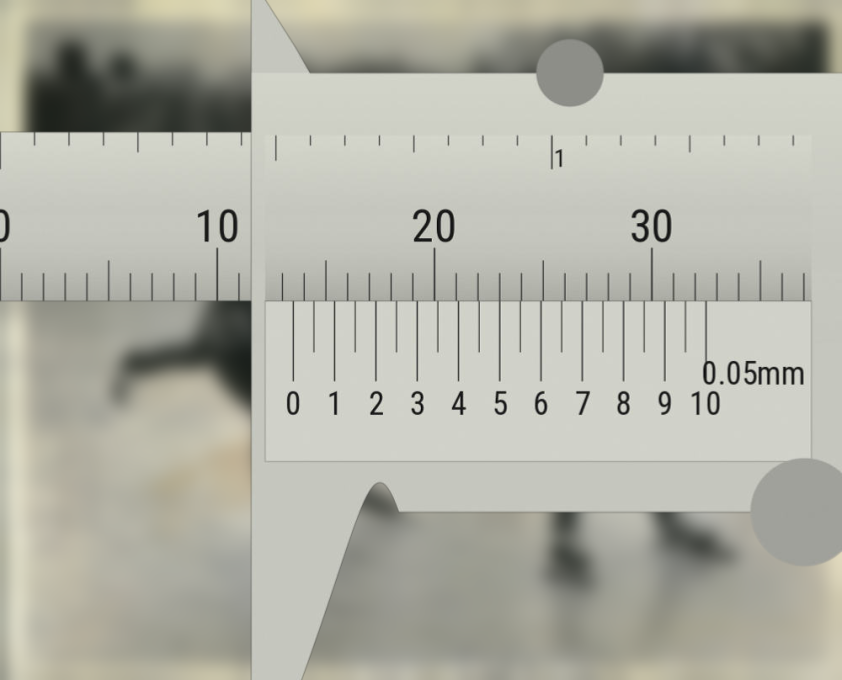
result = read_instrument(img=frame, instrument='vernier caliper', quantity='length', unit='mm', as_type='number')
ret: 13.50 mm
